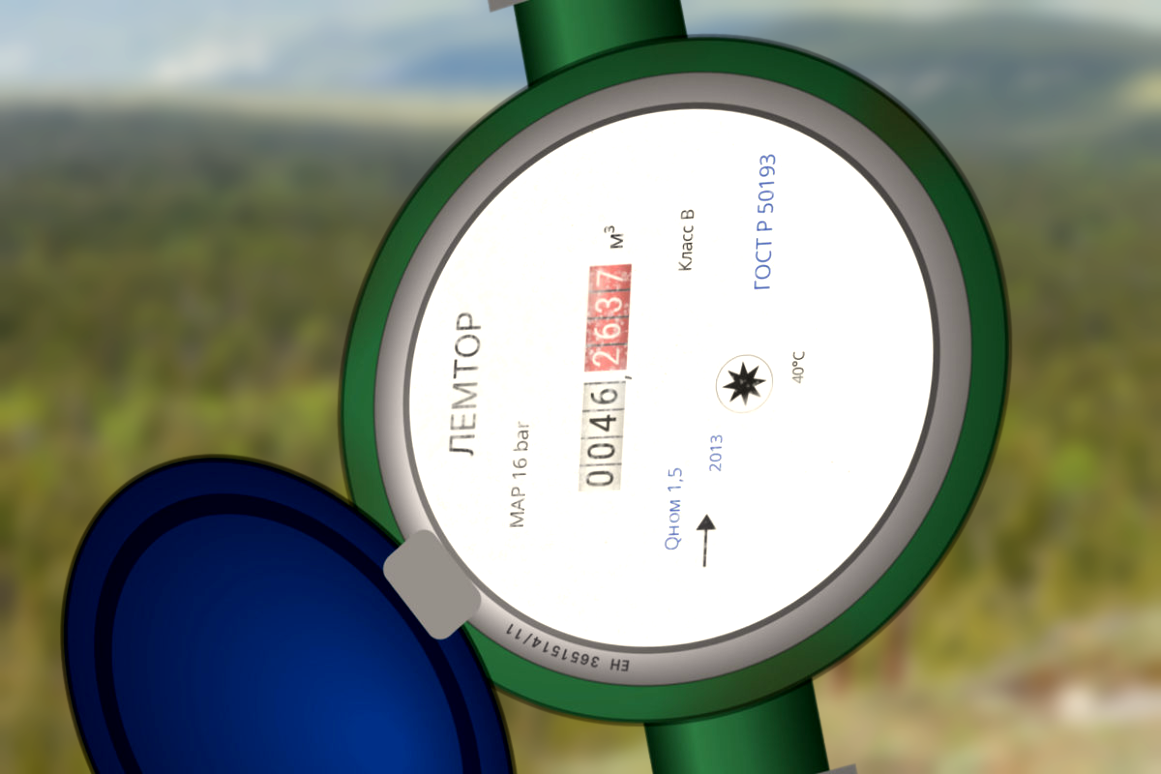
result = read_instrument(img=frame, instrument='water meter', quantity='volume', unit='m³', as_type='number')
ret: 46.2637 m³
